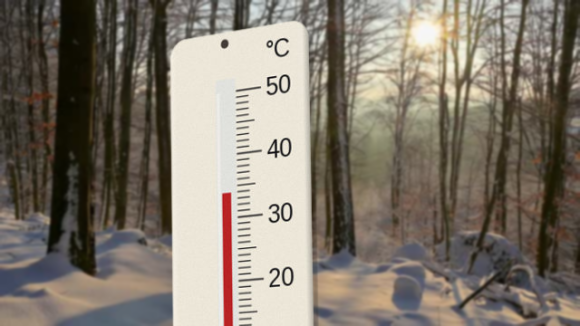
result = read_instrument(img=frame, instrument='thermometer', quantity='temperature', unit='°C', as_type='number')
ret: 34 °C
